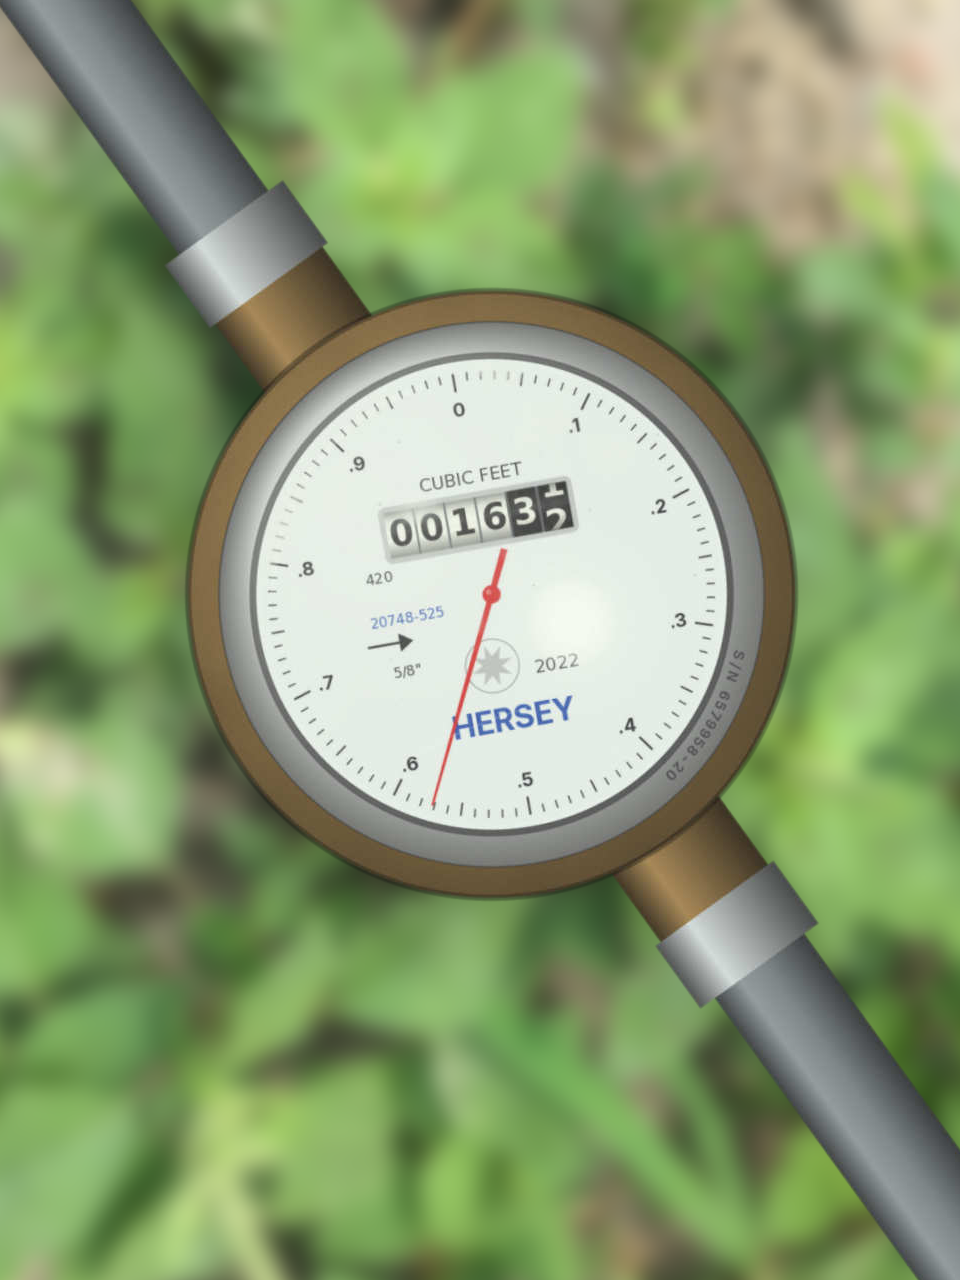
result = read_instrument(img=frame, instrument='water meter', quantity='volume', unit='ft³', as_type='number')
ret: 1631.57 ft³
